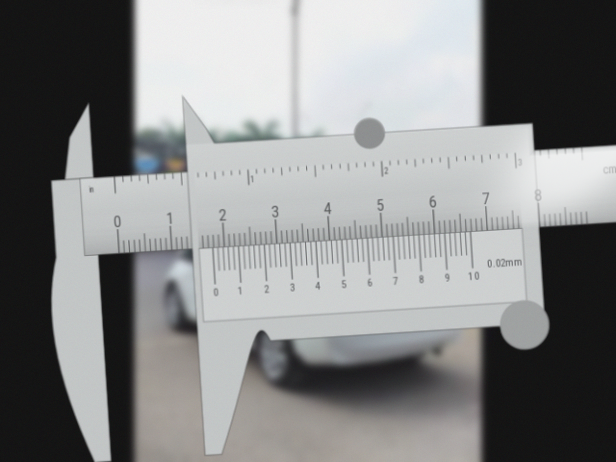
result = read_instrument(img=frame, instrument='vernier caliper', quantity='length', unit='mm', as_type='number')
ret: 17.8 mm
